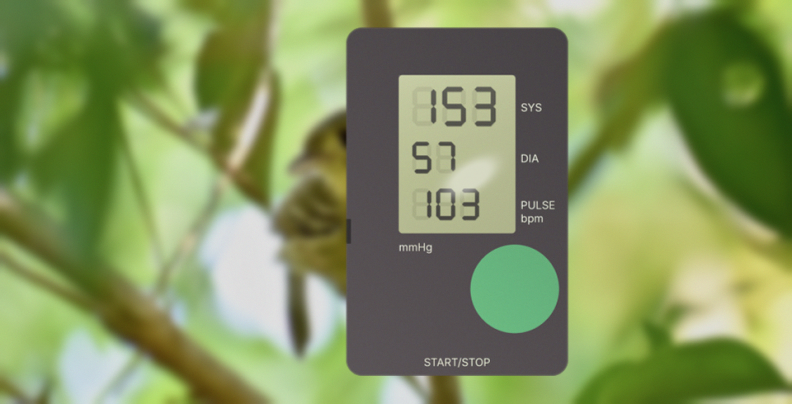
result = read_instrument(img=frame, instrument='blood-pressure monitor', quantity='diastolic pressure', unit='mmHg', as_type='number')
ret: 57 mmHg
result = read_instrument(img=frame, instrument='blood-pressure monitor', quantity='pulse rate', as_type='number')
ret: 103 bpm
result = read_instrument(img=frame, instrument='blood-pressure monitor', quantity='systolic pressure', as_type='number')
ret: 153 mmHg
